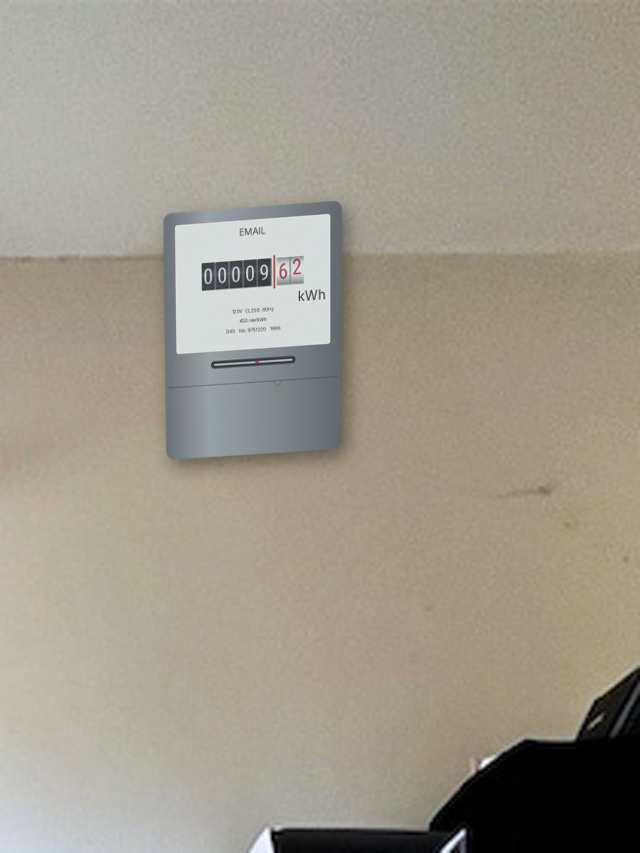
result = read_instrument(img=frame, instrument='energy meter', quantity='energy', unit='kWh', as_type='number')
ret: 9.62 kWh
